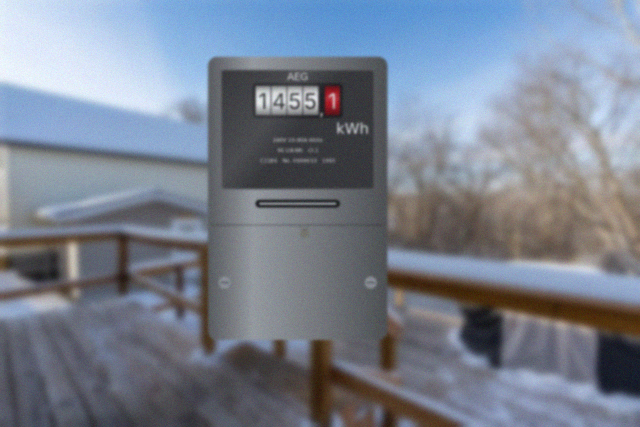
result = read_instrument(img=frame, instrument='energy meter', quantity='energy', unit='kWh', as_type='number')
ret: 1455.1 kWh
